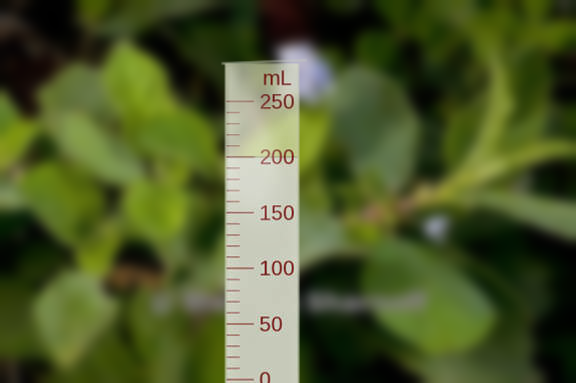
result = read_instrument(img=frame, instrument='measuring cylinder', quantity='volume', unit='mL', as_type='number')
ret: 200 mL
